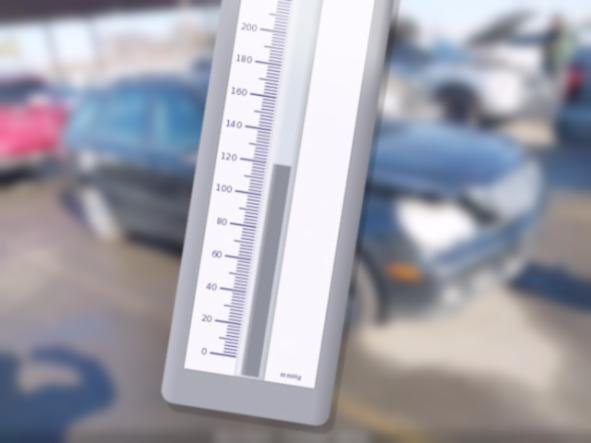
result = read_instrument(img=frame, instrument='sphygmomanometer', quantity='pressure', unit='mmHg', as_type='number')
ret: 120 mmHg
